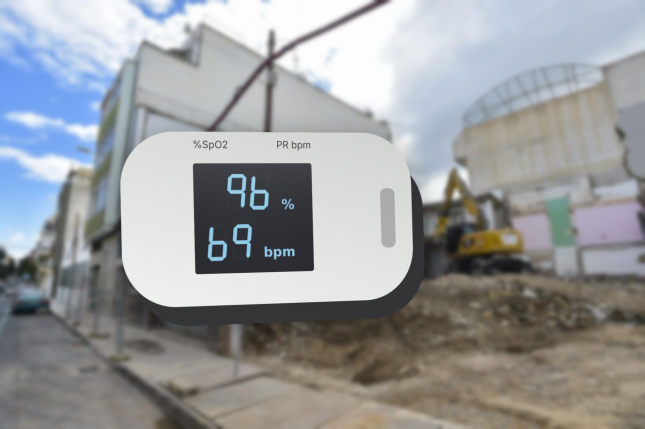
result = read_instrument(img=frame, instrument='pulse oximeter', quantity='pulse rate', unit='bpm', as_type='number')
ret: 69 bpm
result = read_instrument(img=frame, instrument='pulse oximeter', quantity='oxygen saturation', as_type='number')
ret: 96 %
